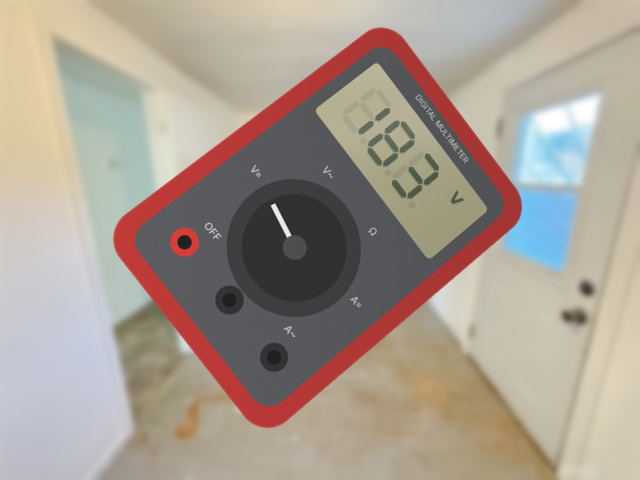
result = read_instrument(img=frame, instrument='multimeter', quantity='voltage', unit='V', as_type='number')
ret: 183 V
